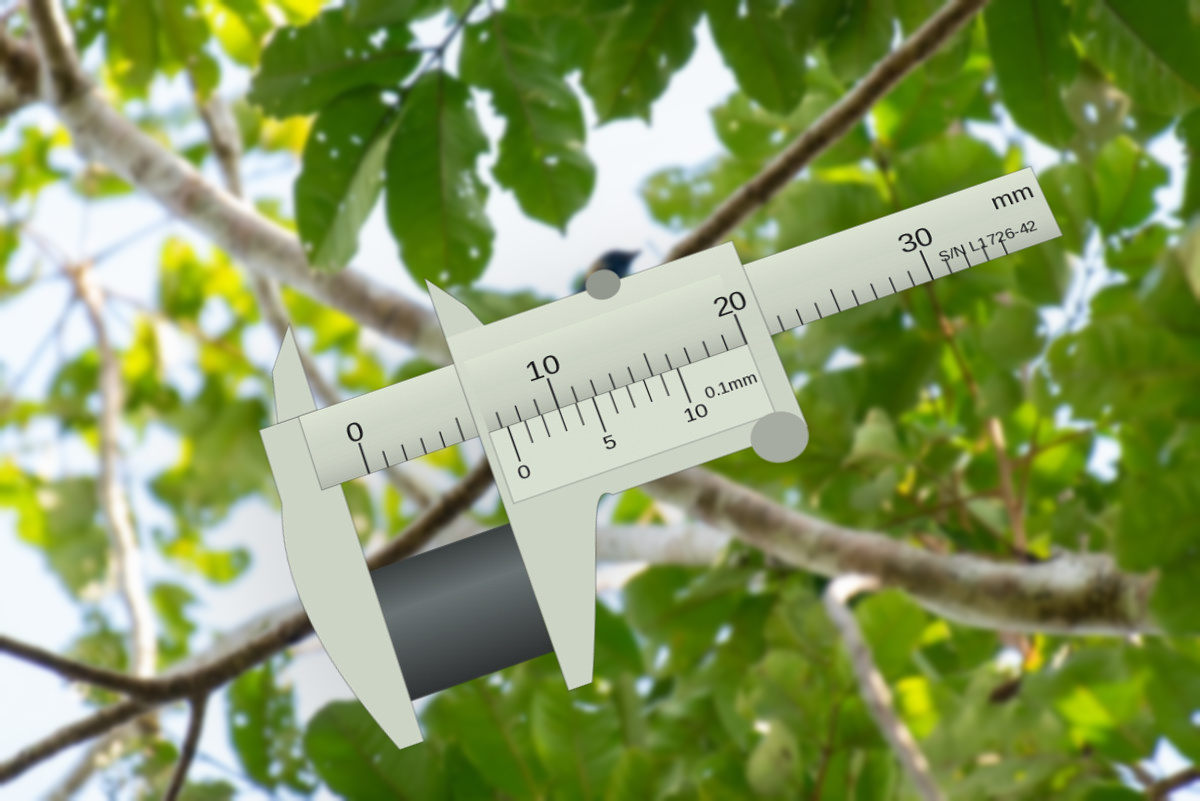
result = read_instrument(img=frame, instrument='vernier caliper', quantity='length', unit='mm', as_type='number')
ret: 7.3 mm
